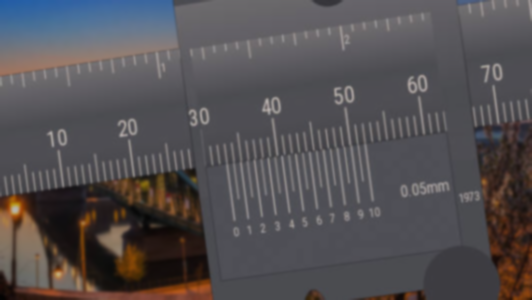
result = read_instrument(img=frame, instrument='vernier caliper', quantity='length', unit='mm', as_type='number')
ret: 33.0 mm
